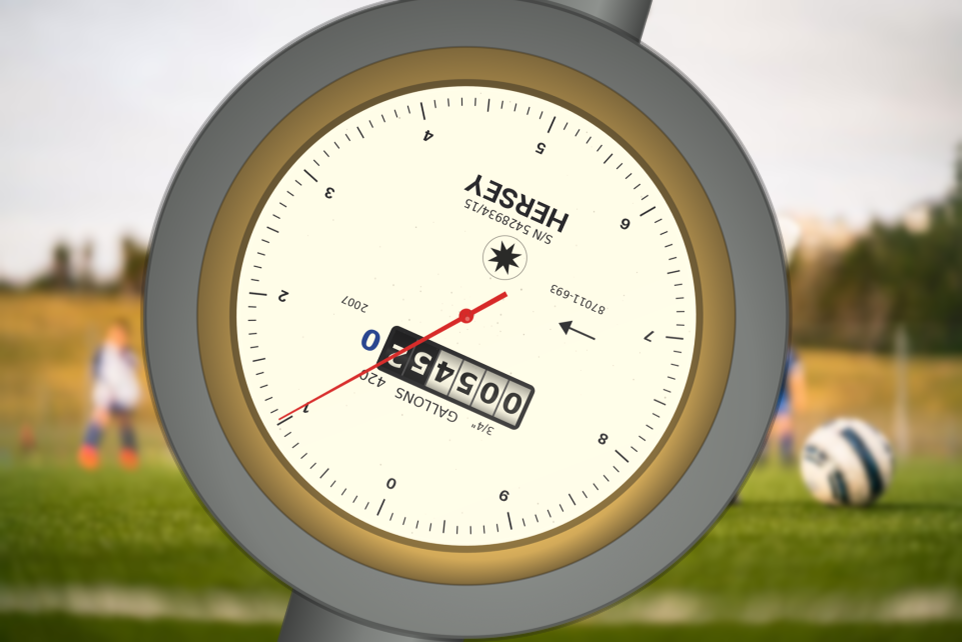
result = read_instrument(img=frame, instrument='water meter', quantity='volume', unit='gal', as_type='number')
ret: 54521.0 gal
